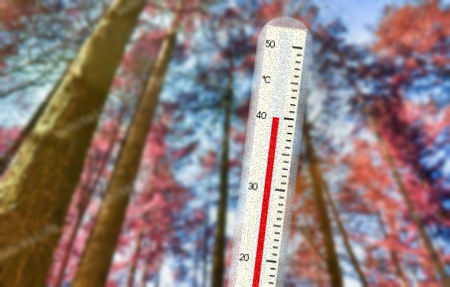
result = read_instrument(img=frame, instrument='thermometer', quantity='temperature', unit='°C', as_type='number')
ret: 40 °C
